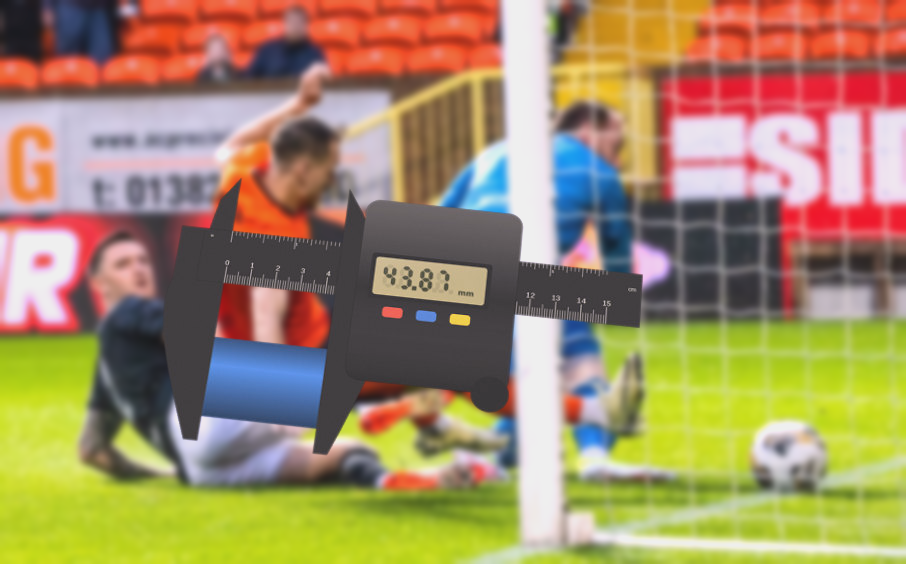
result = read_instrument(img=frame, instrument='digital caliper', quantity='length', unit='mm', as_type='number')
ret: 43.87 mm
